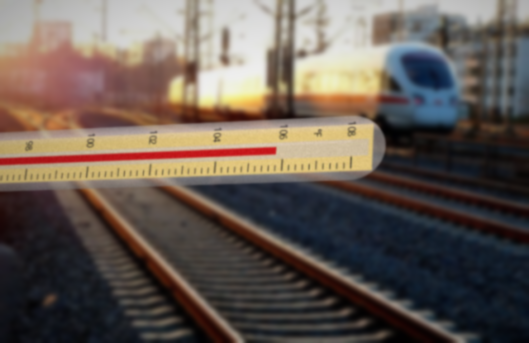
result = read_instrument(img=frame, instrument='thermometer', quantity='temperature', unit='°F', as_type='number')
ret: 105.8 °F
